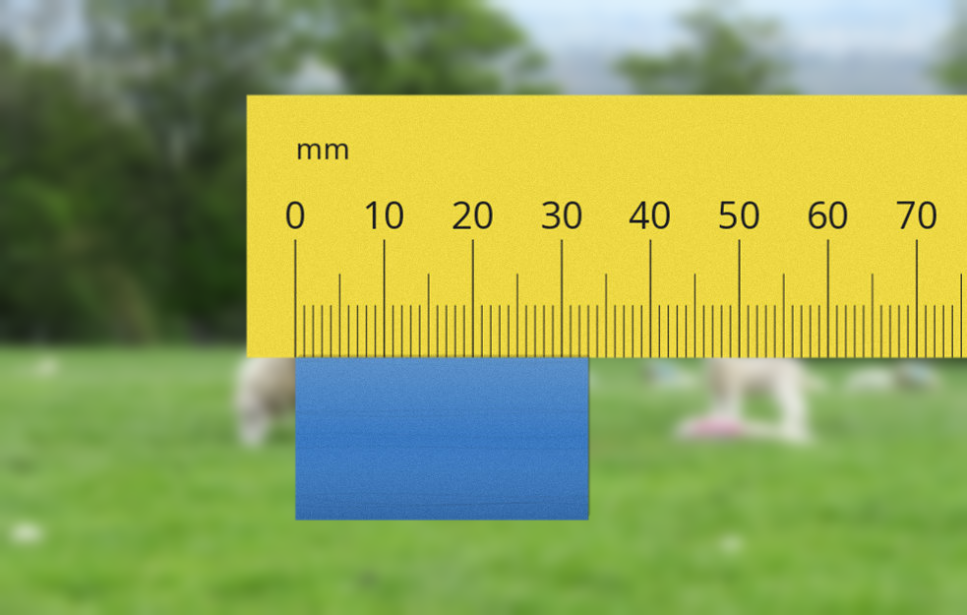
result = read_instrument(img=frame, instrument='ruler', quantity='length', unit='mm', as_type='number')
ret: 33 mm
